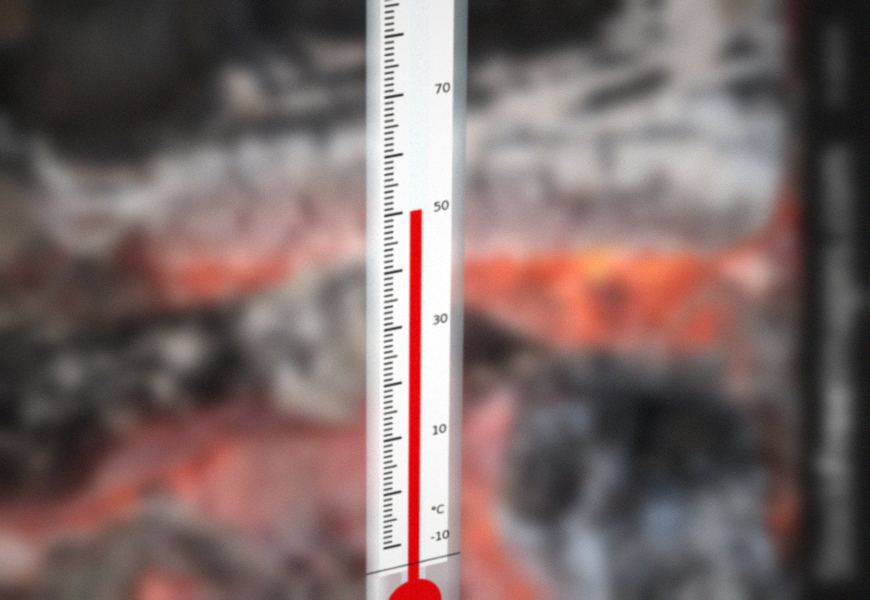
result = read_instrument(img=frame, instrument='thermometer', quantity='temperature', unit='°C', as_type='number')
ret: 50 °C
